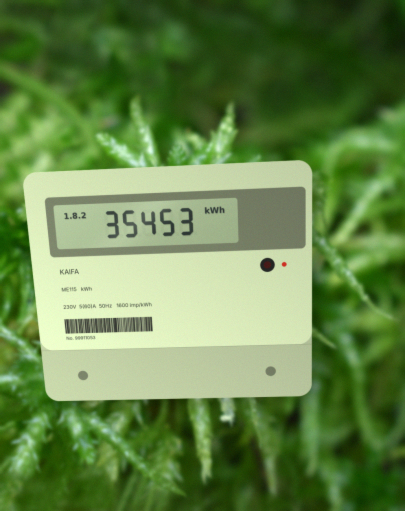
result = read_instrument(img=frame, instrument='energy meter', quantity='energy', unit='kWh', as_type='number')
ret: 35453 kWh
